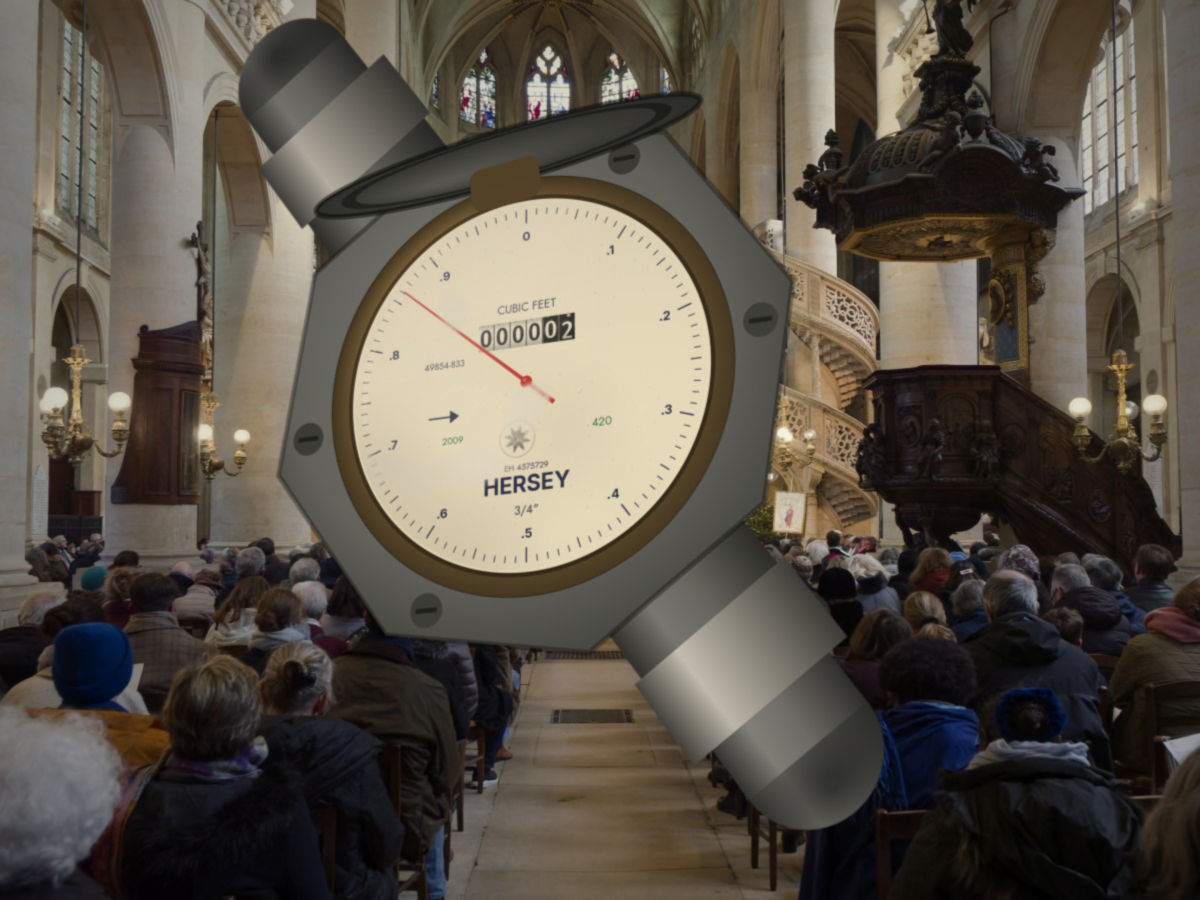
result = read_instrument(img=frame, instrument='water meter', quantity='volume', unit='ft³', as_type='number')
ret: 1.86 ft³
